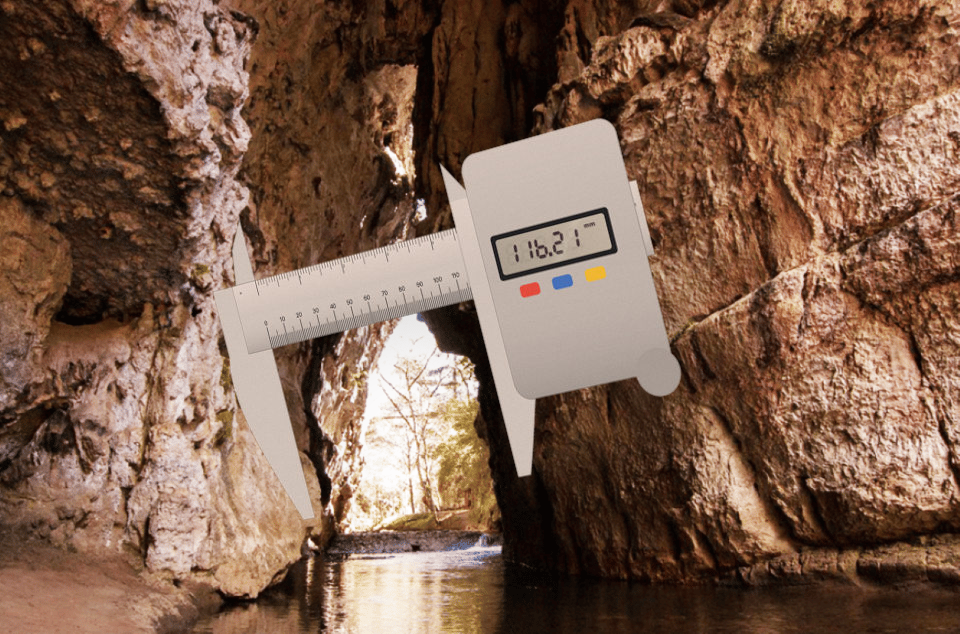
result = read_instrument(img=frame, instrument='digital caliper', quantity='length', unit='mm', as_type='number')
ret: 116.21 mm
